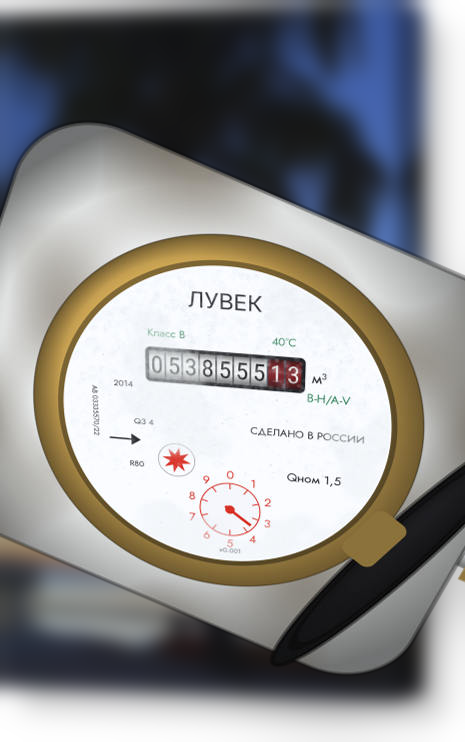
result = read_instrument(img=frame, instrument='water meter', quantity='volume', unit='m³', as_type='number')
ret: 538555.133 m³
